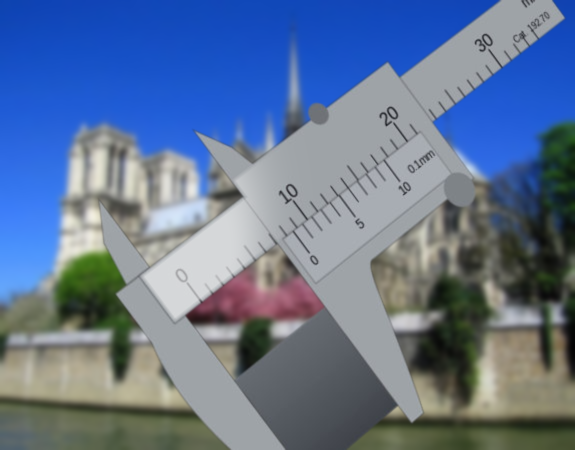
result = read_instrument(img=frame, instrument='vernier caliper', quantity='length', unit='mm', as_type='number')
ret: 8.6 mm
